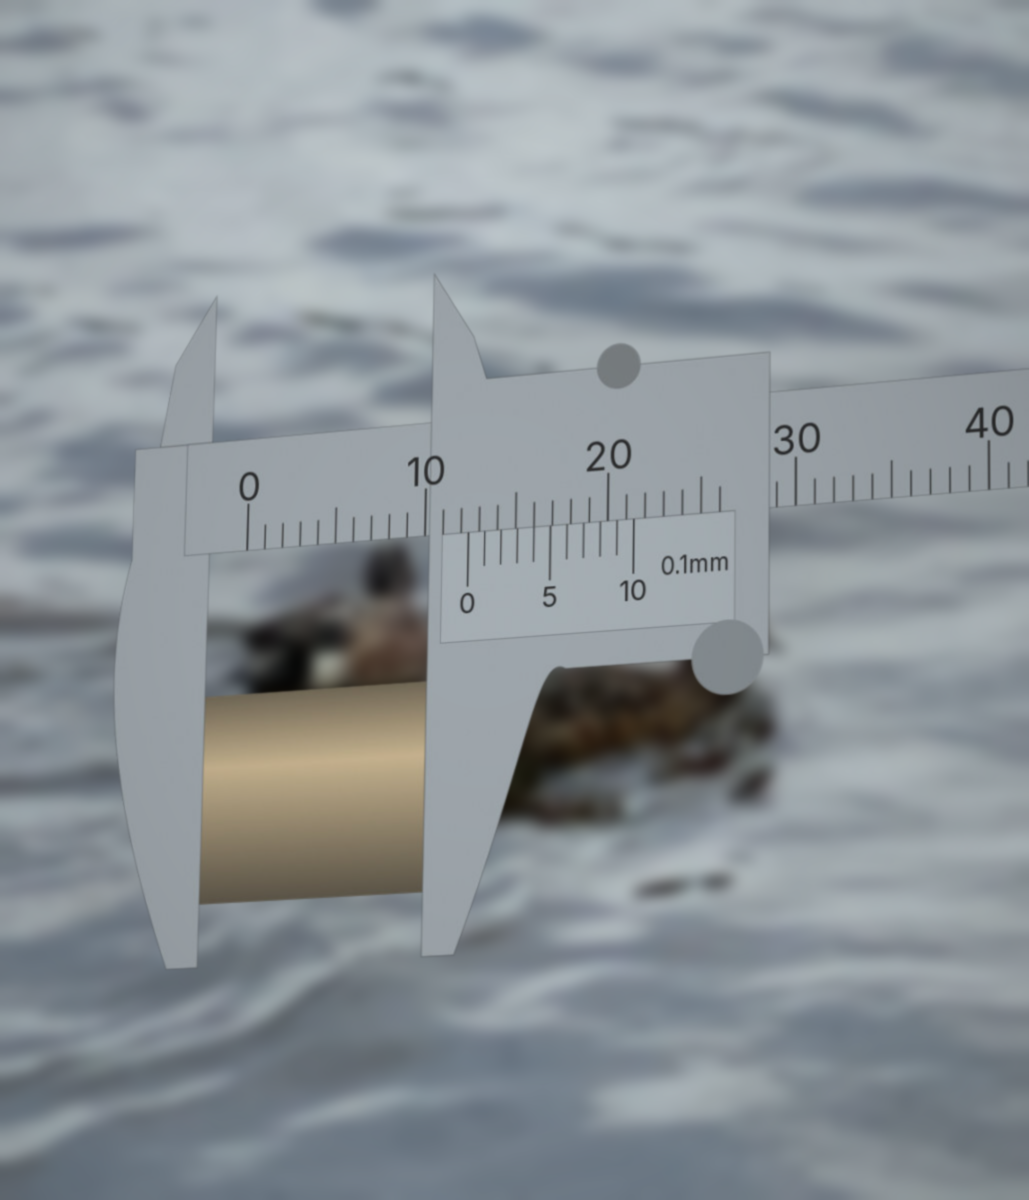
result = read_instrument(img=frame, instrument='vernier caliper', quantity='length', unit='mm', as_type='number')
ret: 12.4 mm
